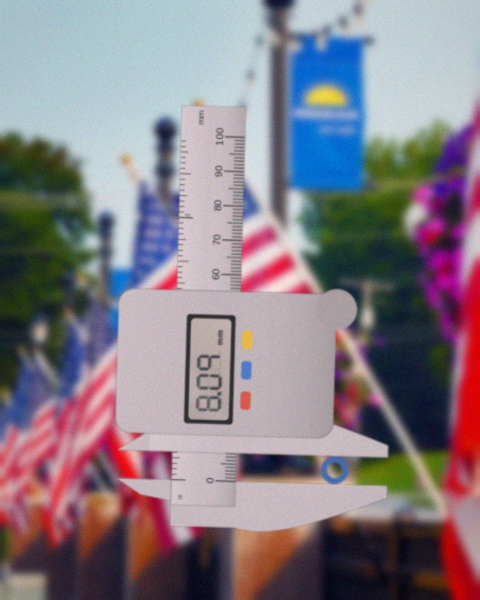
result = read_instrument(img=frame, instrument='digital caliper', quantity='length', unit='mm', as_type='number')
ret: 8.09 mm
